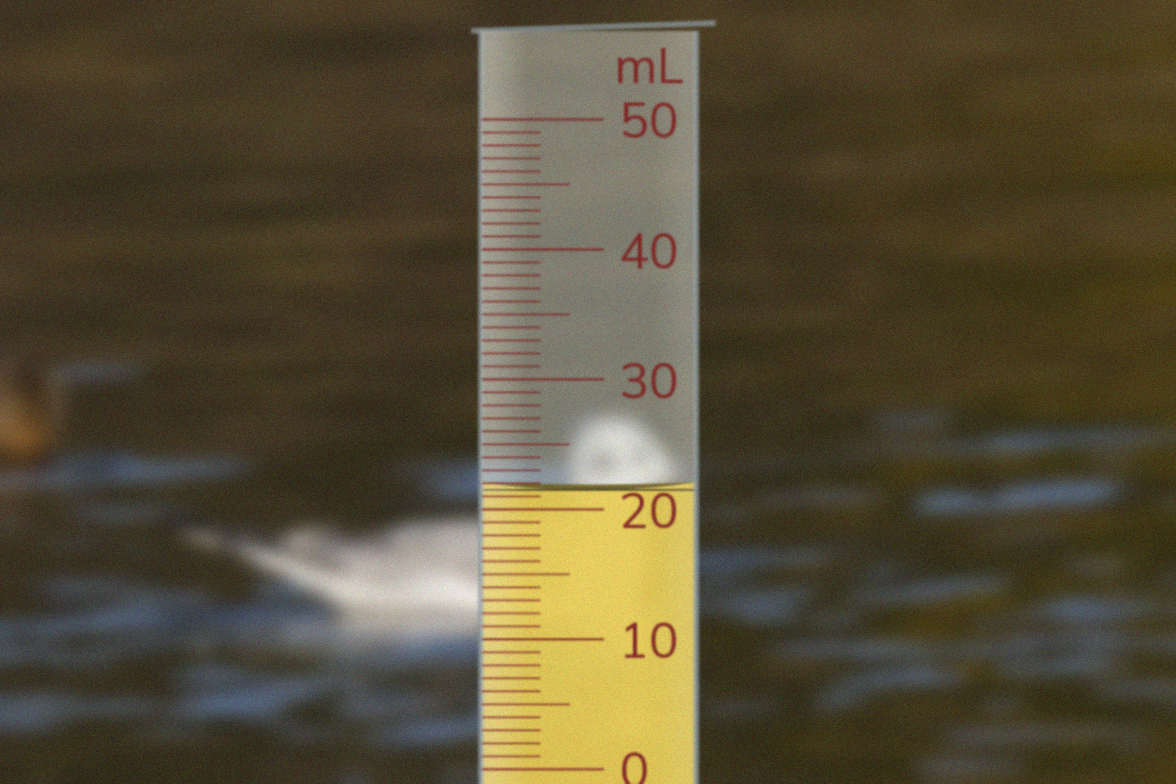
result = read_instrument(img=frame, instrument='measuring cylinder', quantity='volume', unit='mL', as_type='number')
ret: 21.5 mL
